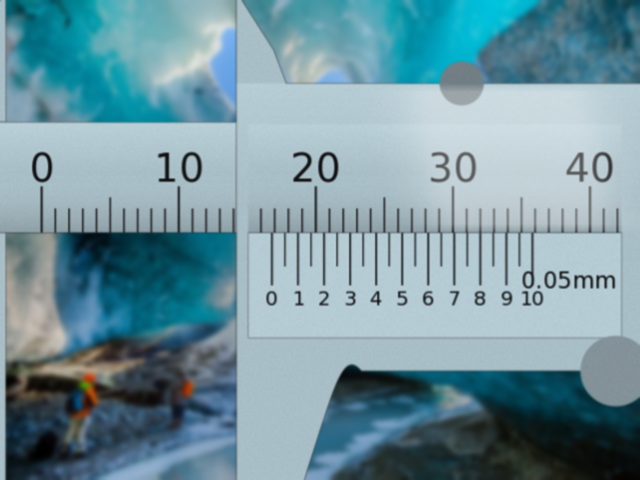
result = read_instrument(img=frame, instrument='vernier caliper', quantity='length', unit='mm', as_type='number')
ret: 16.8 mm
